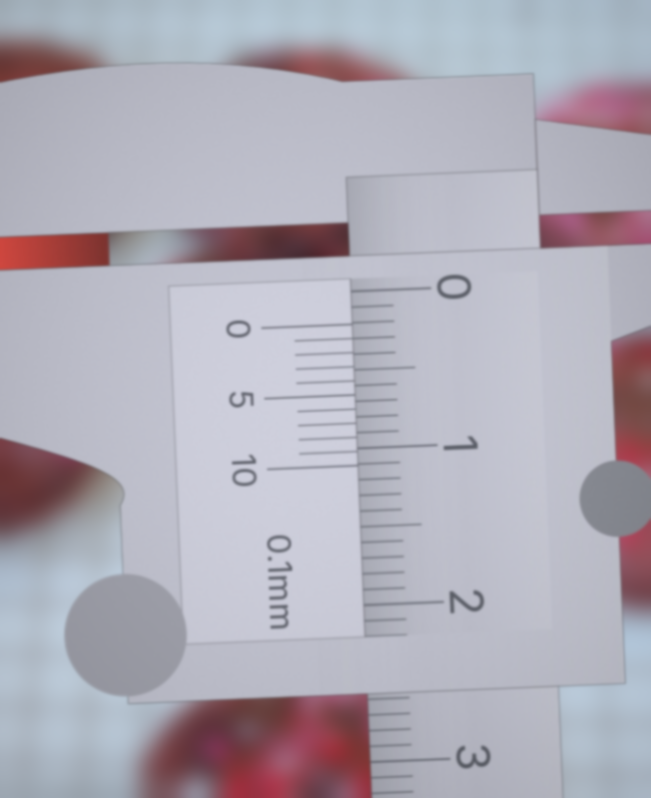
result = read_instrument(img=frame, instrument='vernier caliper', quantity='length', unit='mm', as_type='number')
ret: 2.1 mm
